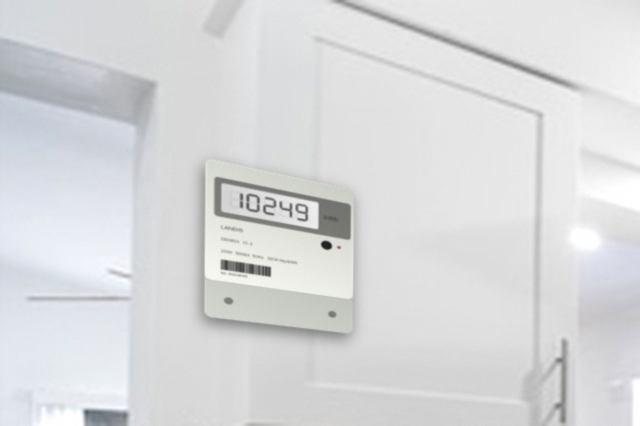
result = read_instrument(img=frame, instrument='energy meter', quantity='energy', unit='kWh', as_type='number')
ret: 10249 kWh
